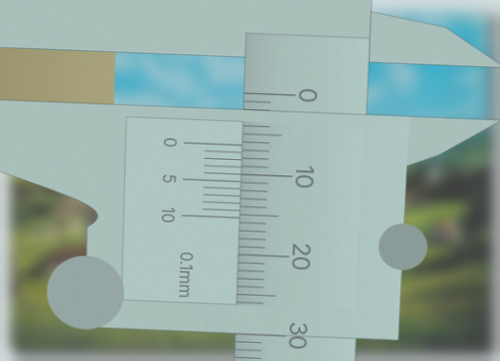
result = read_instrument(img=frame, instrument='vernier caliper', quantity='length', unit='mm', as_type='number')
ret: 6.4 mm
